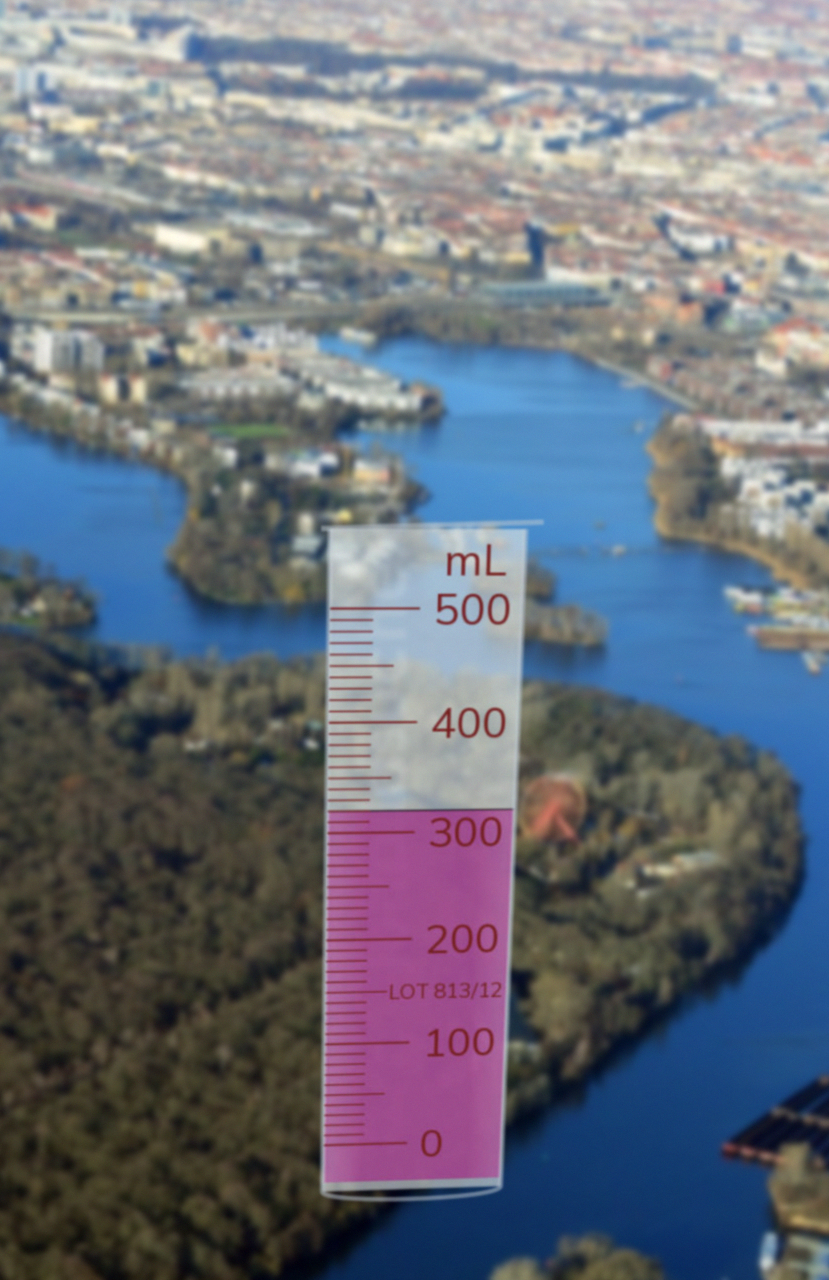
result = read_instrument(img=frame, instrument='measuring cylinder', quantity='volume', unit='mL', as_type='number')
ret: 320 mL
